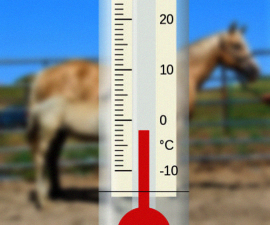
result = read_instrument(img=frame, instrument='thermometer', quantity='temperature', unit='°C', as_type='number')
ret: -2 °C
